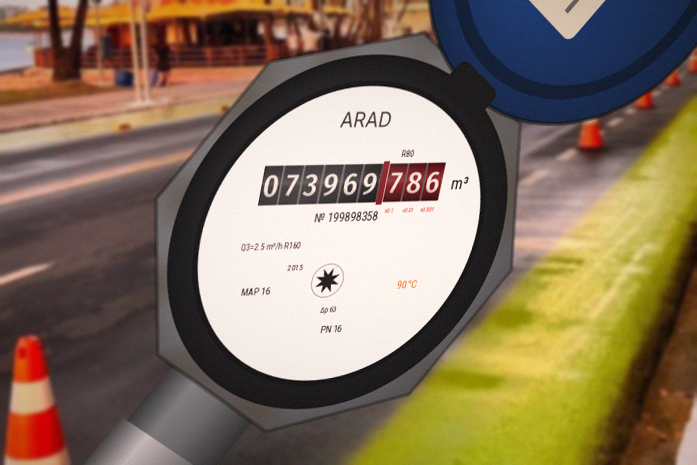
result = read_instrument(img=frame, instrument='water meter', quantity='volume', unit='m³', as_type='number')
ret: 73969.786 m³
